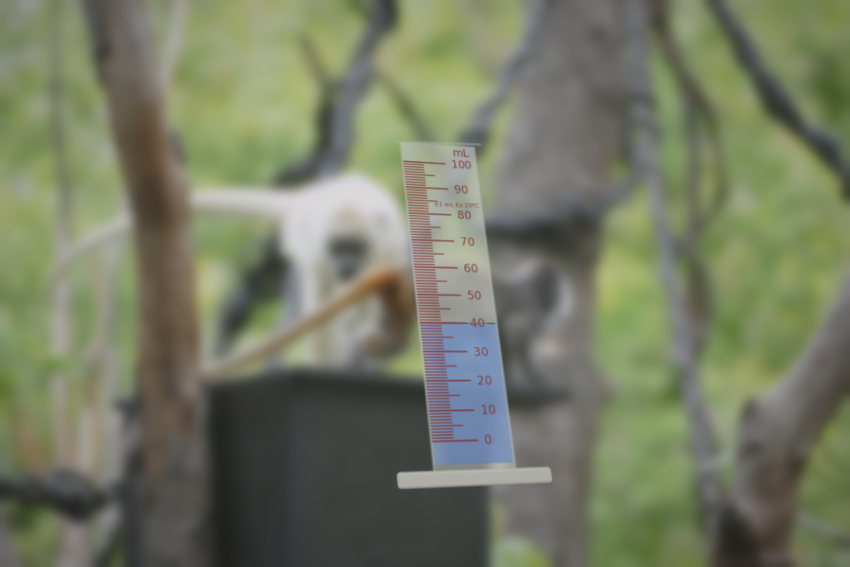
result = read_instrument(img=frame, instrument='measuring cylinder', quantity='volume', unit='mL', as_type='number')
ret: 40 mL
